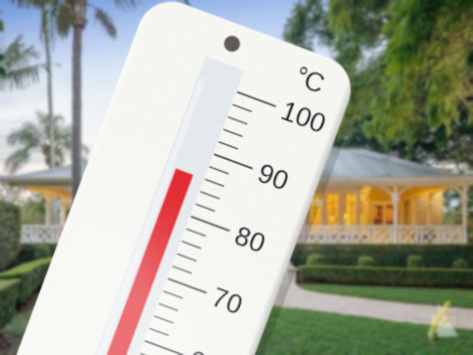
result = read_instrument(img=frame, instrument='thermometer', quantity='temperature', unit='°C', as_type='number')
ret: 86 °C
